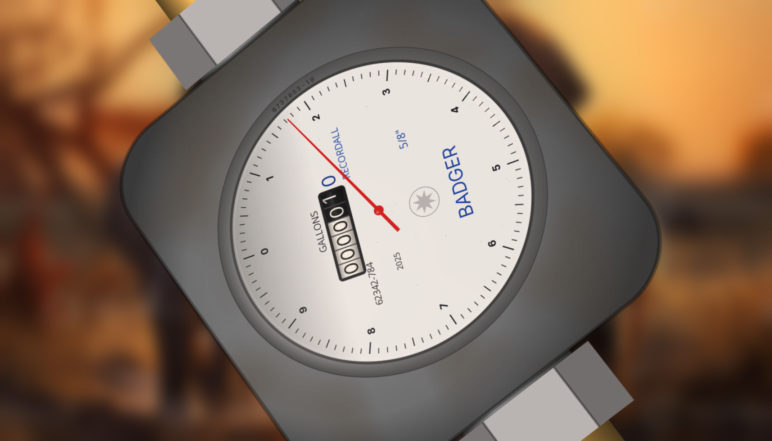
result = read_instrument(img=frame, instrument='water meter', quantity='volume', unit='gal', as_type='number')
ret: 11.7 gal
